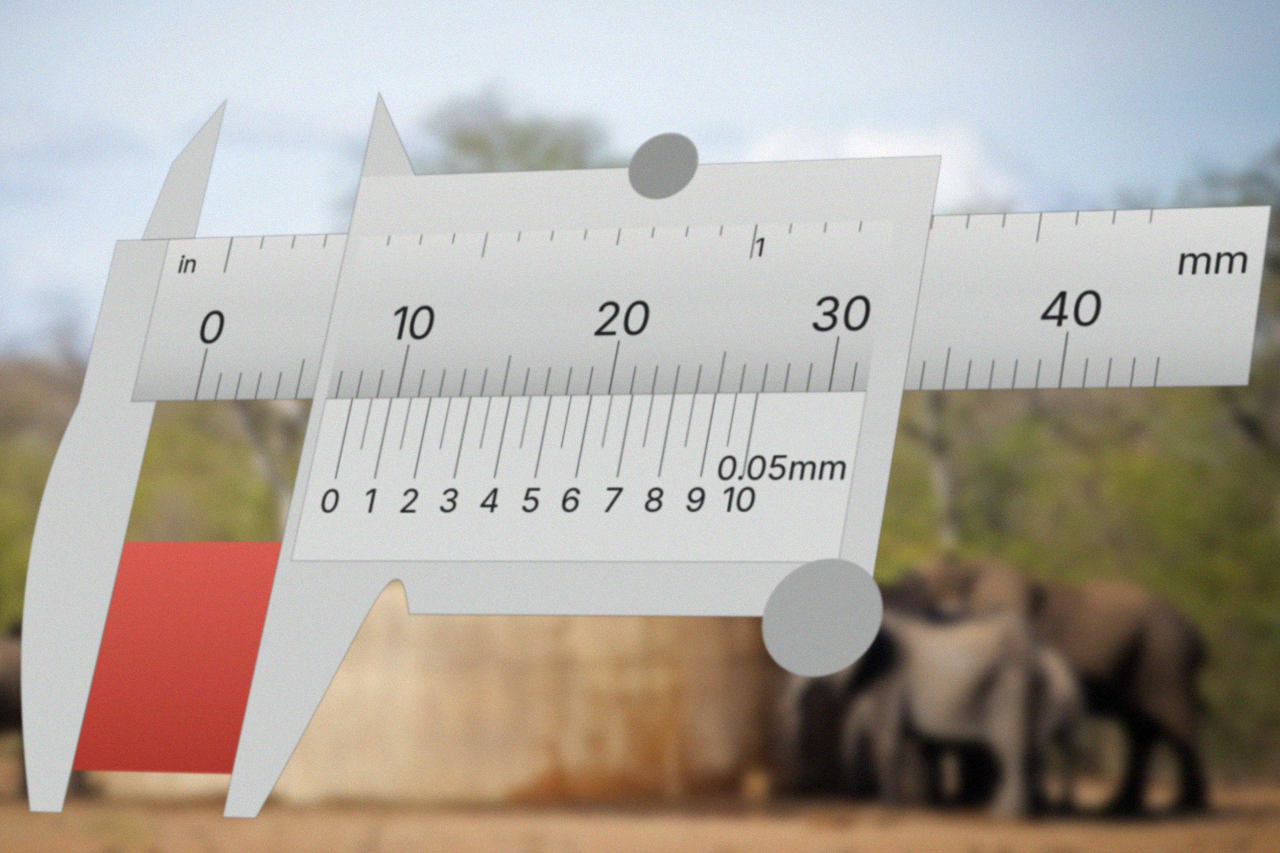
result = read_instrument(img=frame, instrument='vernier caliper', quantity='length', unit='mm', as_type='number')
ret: 7.8 mm
